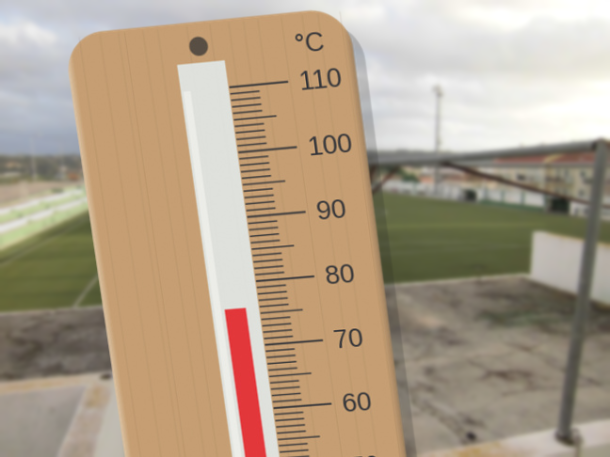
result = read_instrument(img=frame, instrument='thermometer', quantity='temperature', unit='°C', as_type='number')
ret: 76 °C
